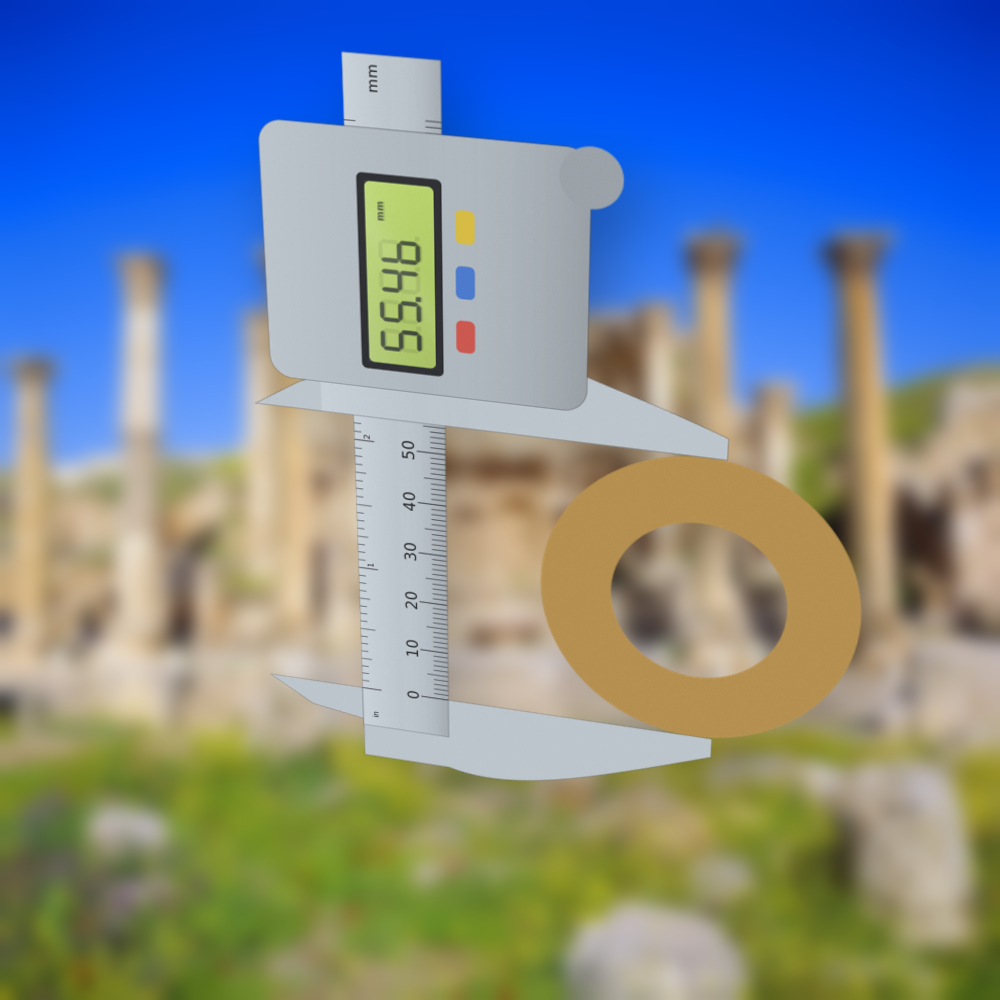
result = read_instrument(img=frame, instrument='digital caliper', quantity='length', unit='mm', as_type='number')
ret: 55.46 mm
